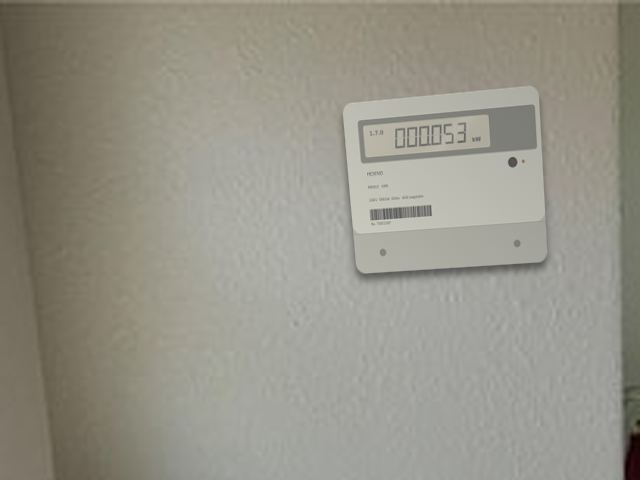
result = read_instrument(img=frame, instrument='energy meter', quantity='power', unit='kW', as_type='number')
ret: 0.053 kW
